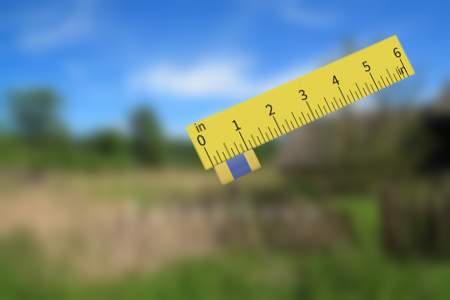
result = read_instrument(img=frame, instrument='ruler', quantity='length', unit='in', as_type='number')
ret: 1.125 in
